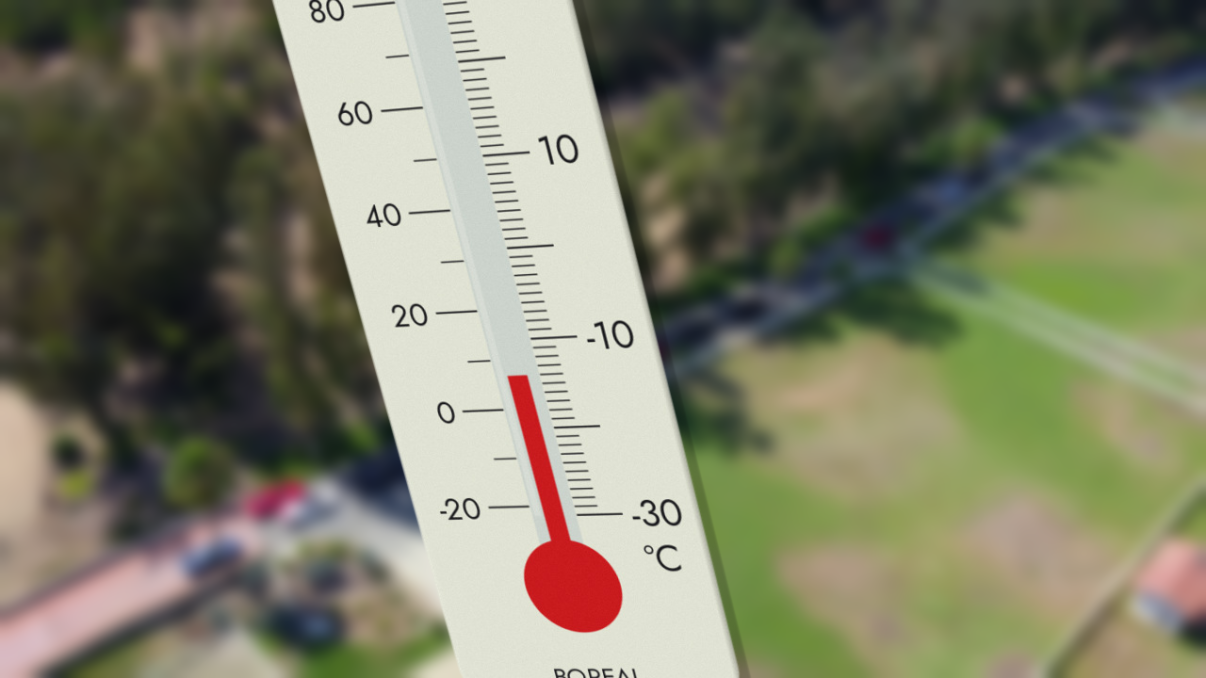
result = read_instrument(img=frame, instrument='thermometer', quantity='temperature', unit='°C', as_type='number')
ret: -14 °C
